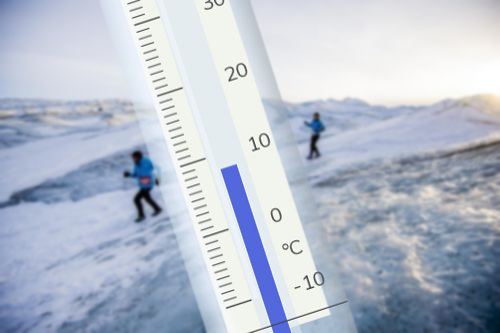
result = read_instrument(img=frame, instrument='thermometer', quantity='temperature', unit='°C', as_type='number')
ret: 8 °C
